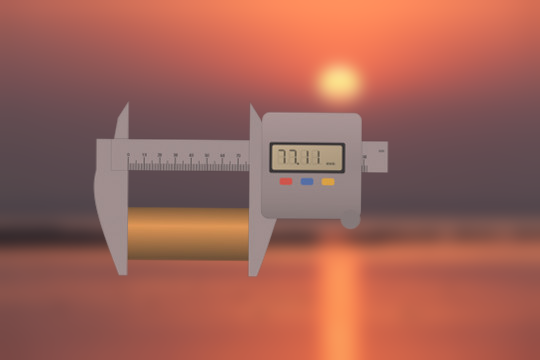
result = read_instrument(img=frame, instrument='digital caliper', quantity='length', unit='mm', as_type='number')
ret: 77.11 mm
